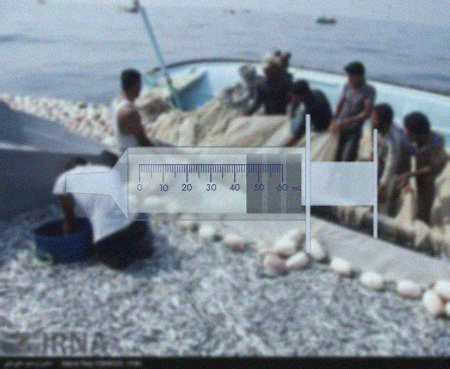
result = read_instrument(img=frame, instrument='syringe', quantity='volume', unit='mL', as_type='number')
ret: 45 mL
